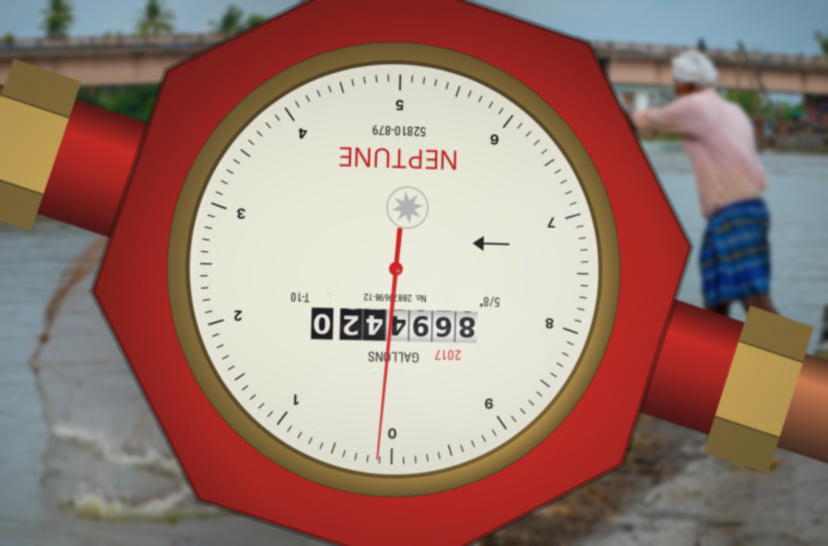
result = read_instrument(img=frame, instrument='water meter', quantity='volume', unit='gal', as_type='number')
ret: 8694420.1 gal
